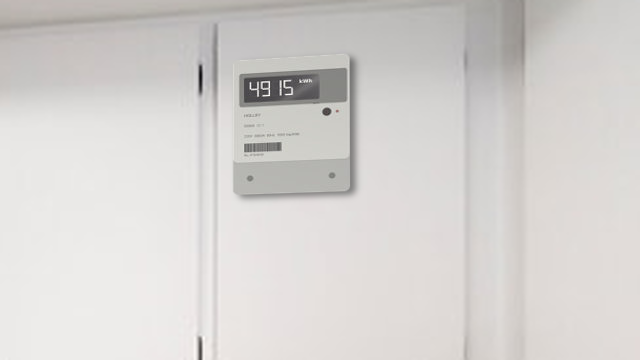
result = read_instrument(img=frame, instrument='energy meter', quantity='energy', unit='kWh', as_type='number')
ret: 4915 kWh
